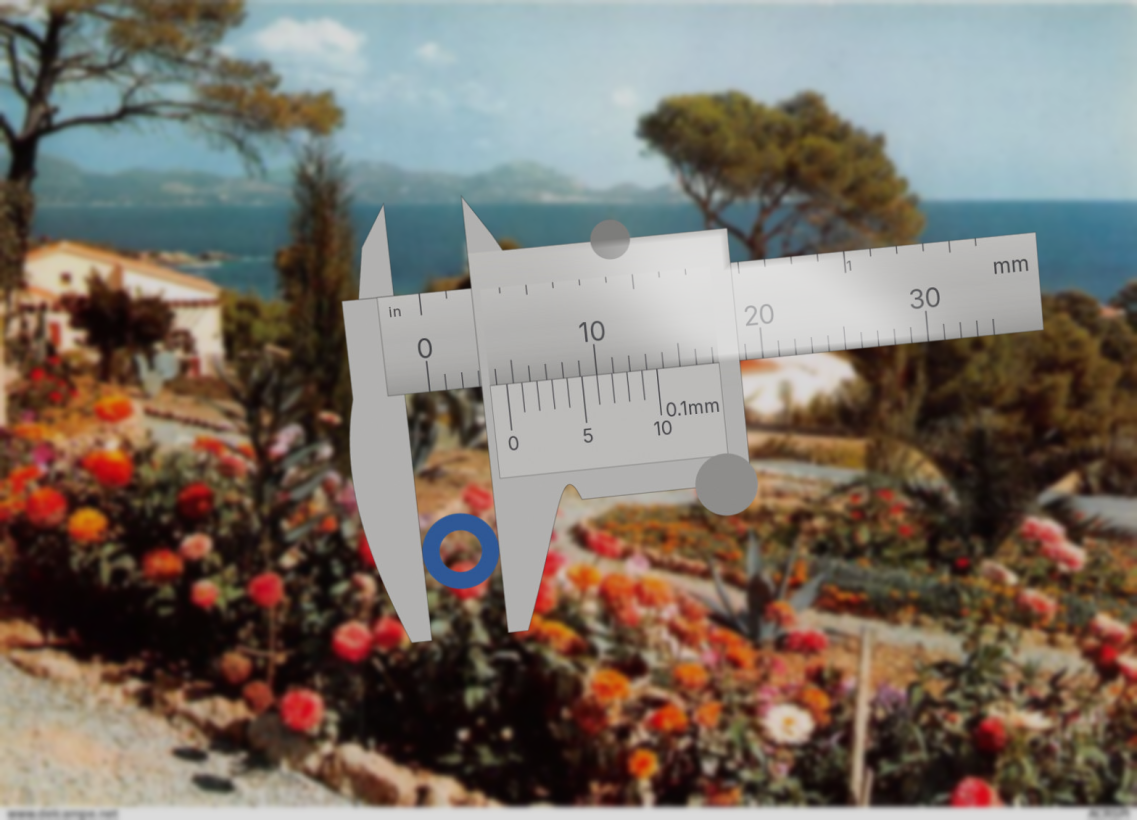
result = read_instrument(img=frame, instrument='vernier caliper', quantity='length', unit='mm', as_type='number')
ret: 4.6 mm
